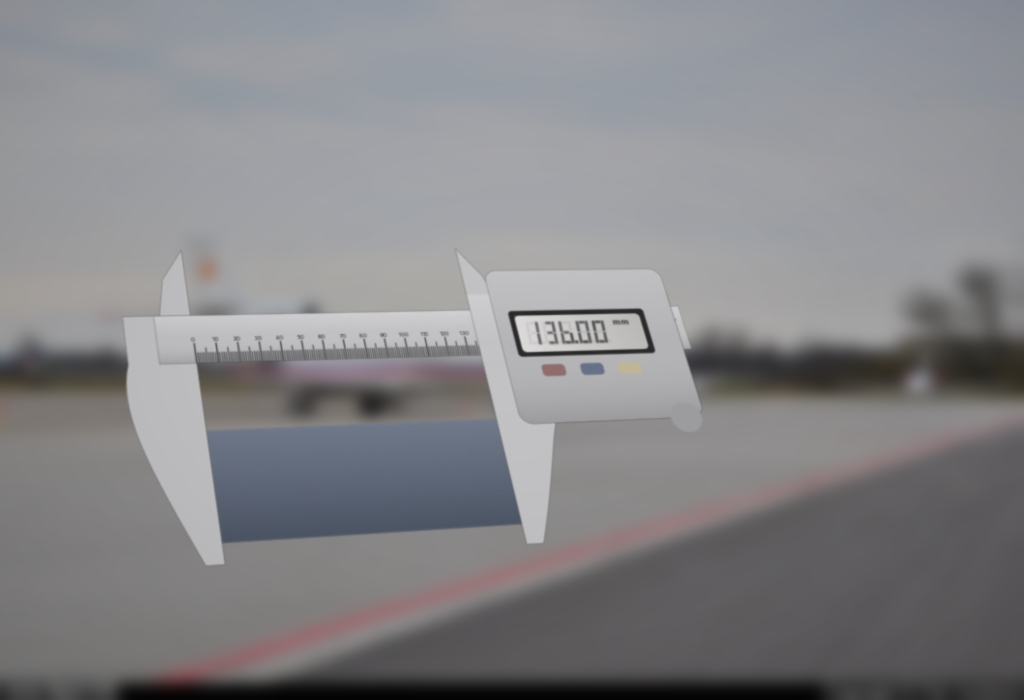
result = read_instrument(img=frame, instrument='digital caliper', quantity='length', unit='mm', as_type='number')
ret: 136.00 mm
